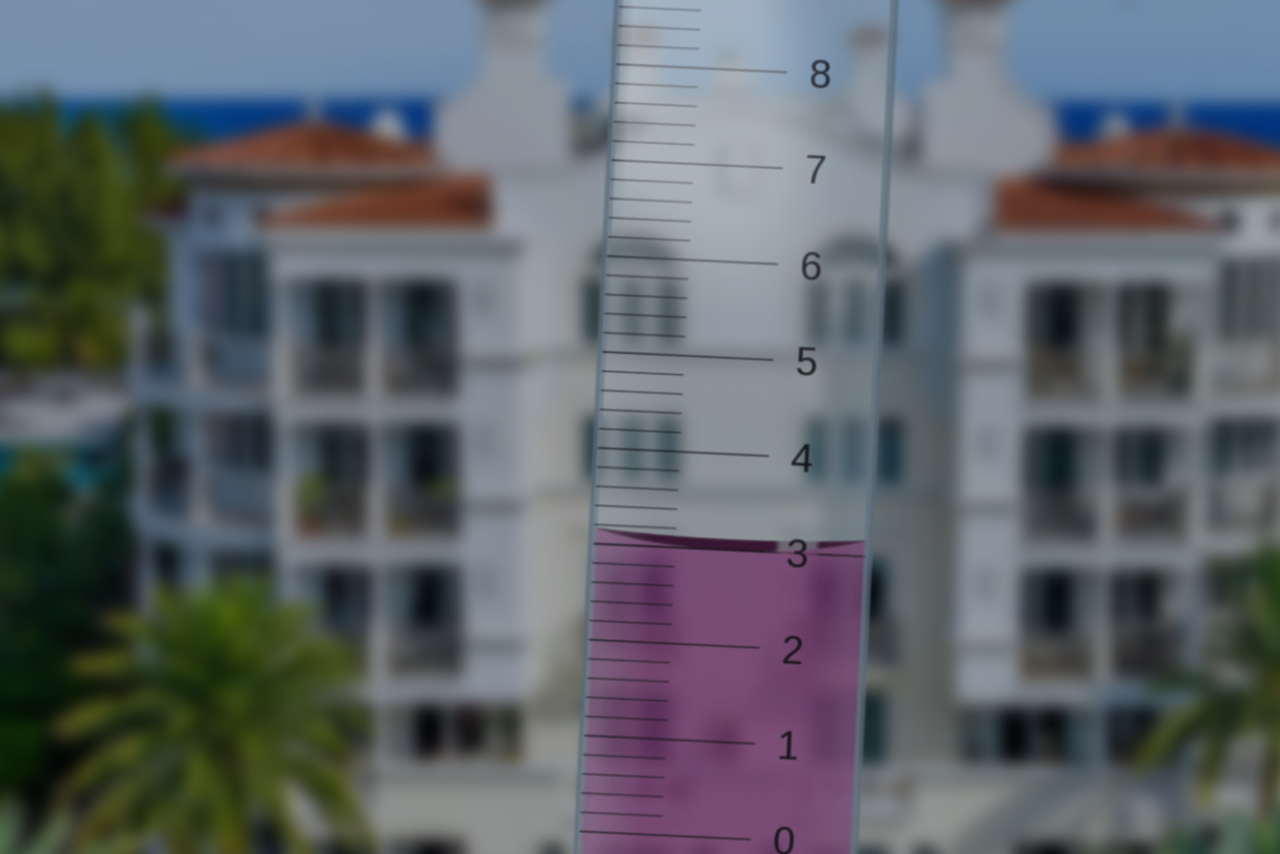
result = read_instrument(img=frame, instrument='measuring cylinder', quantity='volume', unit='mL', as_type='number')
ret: 3 mL
